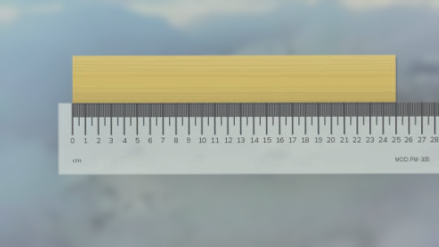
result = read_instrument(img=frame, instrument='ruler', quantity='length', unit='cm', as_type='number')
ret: 25 cm
